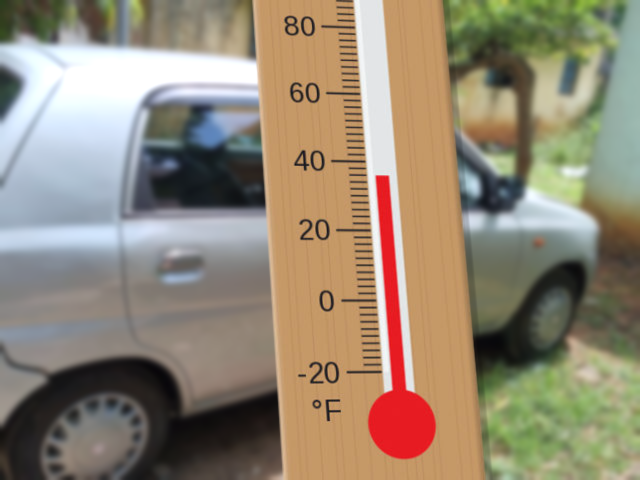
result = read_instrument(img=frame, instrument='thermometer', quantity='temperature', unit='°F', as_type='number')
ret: 36 °F
